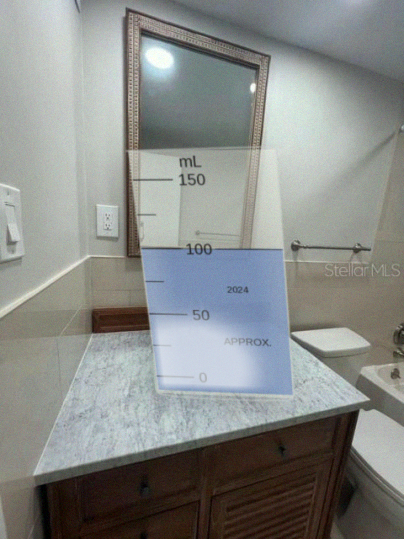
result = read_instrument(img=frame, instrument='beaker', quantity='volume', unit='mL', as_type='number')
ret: 100 mL
